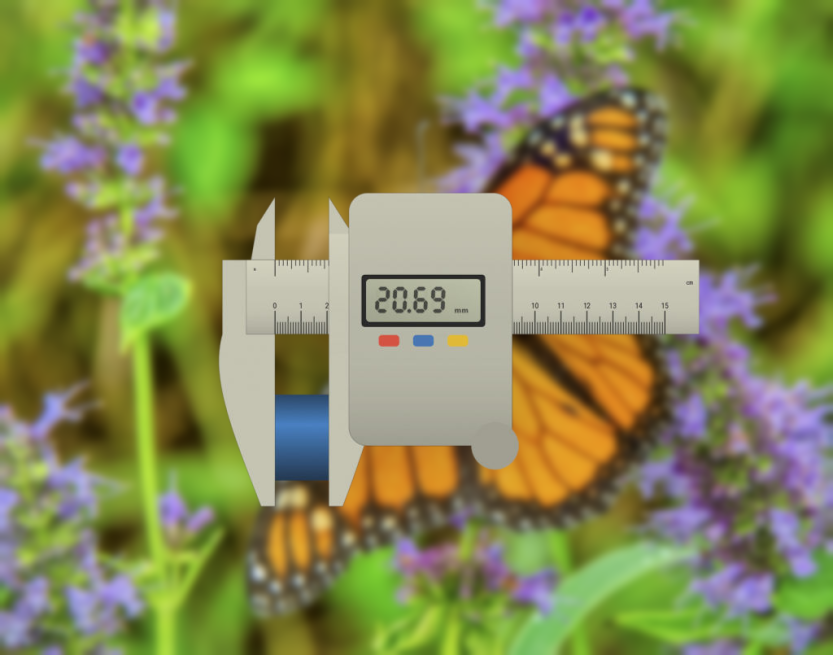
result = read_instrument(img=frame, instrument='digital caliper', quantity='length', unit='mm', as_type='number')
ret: 20.69 mm
